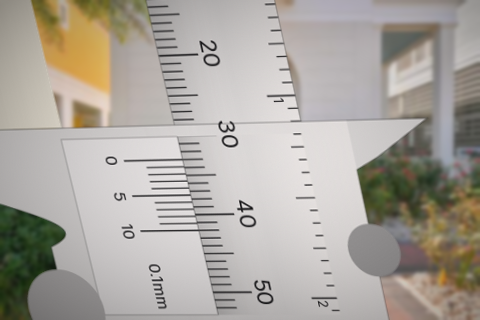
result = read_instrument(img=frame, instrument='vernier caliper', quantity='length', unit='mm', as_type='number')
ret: 33.0 mm
